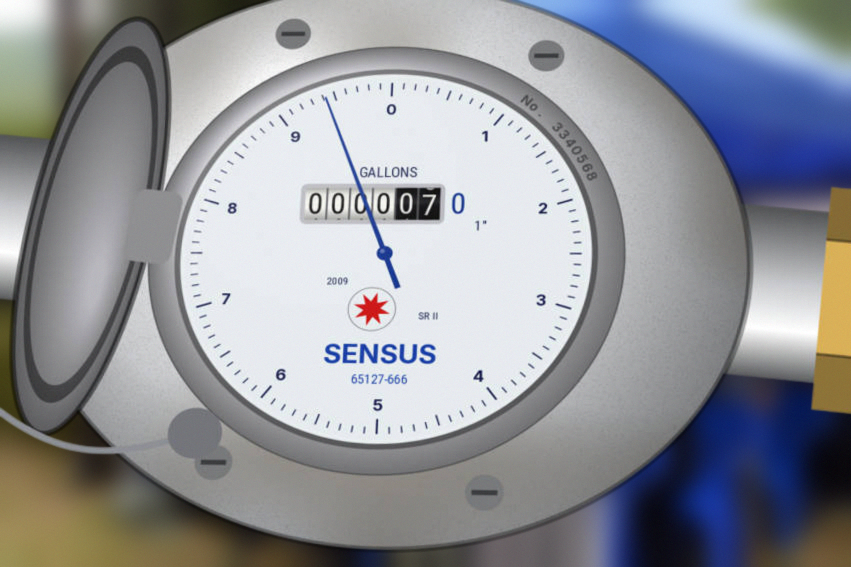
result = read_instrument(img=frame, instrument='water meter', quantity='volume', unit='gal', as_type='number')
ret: 69.4 gal
